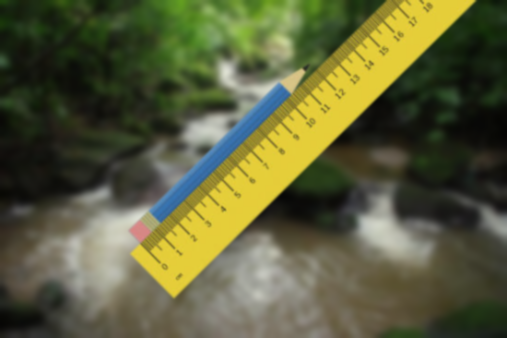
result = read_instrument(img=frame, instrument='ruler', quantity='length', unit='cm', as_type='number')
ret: 12 cm
